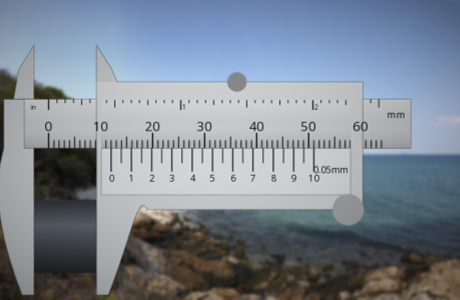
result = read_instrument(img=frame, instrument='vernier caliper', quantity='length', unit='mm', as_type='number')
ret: 12.0 mm
